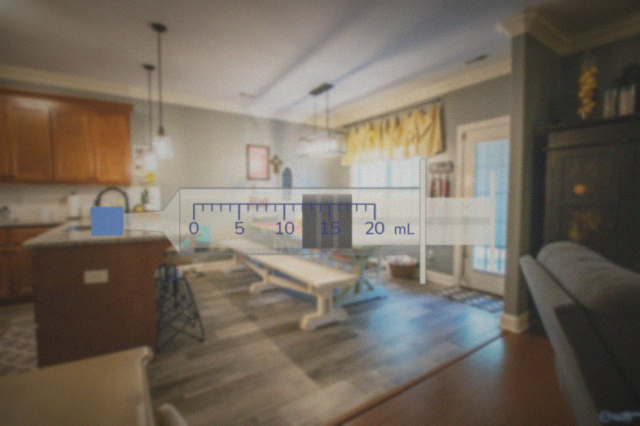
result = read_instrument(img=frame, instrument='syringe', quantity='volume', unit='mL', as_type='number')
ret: 12 mL
